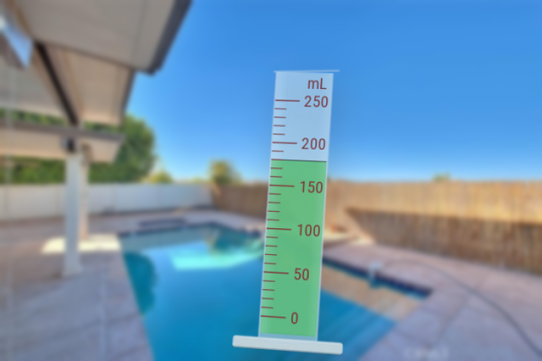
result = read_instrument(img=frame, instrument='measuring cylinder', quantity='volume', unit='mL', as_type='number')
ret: 180 mL
